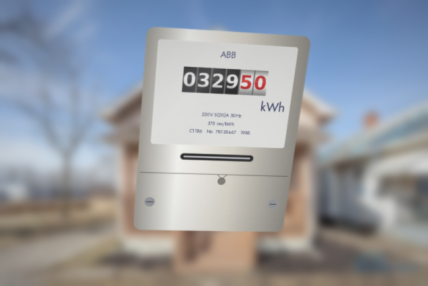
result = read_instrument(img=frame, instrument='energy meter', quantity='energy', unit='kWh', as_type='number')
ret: 329.50 kWh
